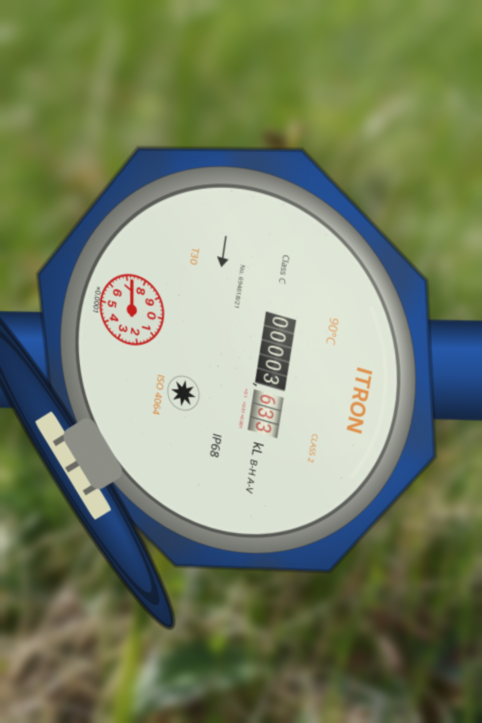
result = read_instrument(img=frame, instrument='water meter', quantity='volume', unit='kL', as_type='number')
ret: 3.6337 kL
